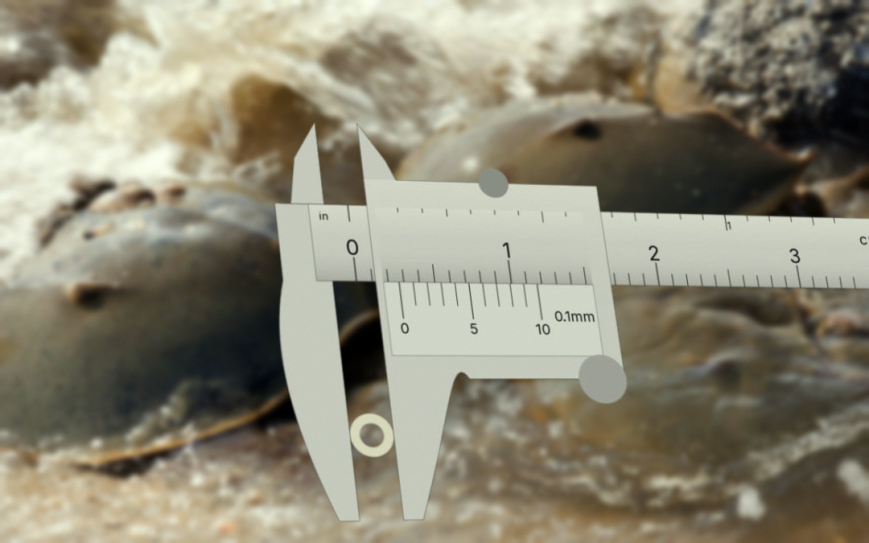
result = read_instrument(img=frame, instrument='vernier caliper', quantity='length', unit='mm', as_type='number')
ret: 2.7 mm
